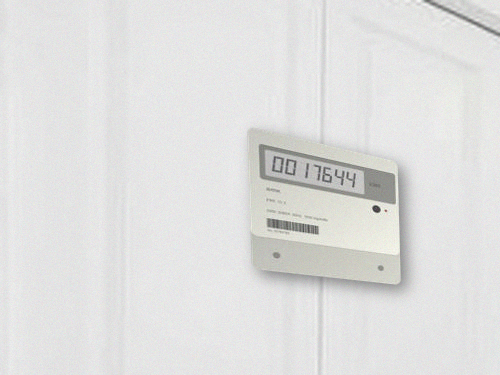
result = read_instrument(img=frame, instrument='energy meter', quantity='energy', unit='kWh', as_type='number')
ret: 17644 kWh
